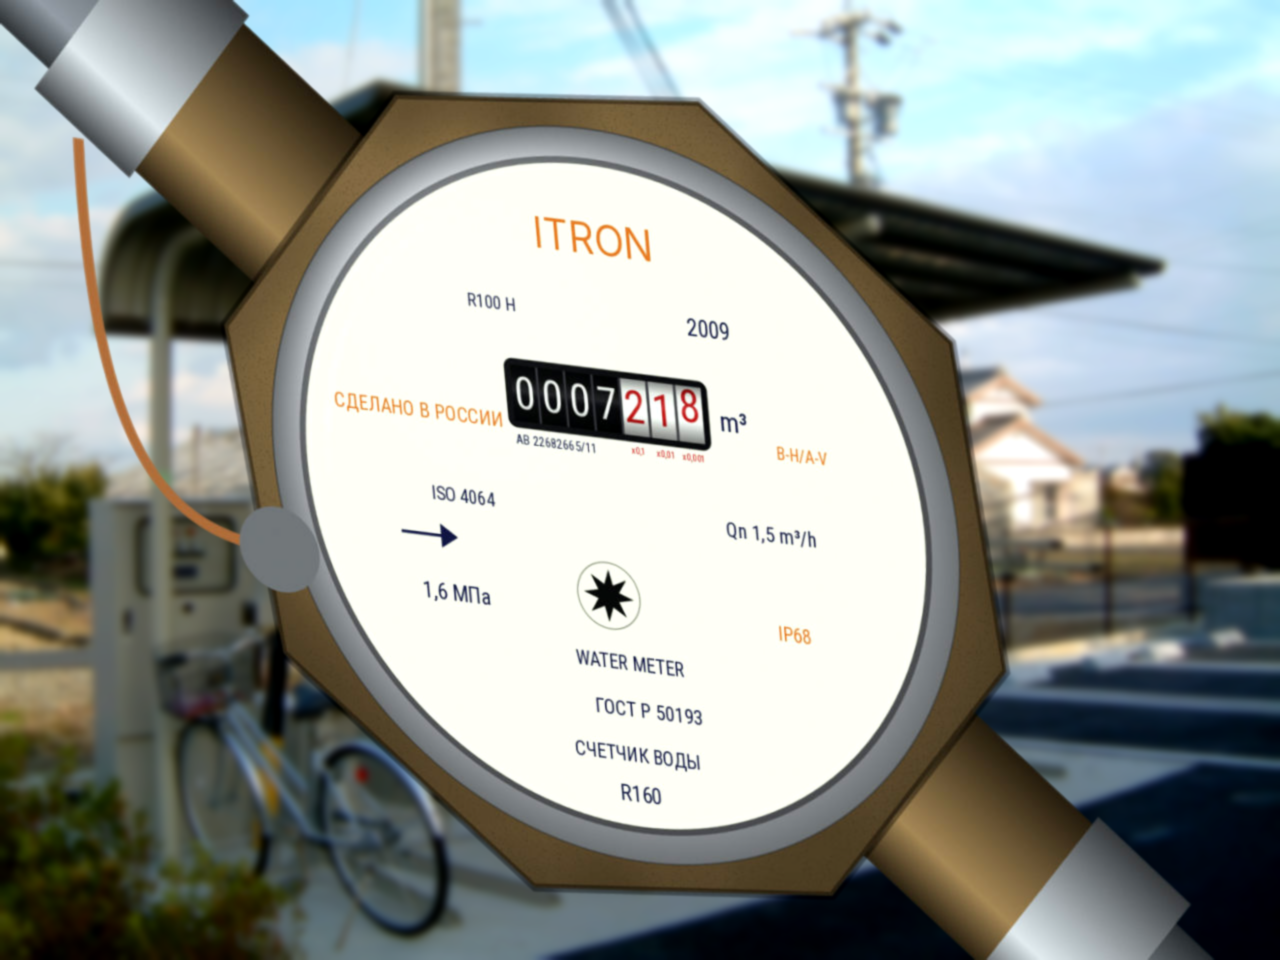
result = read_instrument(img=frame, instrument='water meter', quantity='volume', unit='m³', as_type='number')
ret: 7.218 m³
